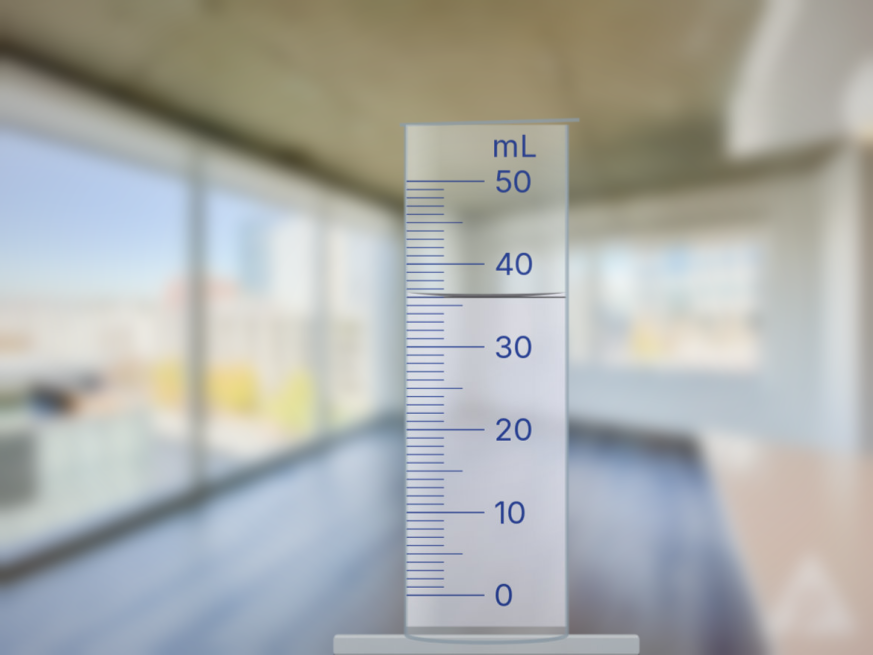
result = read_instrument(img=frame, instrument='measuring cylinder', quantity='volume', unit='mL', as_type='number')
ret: 36 mL
